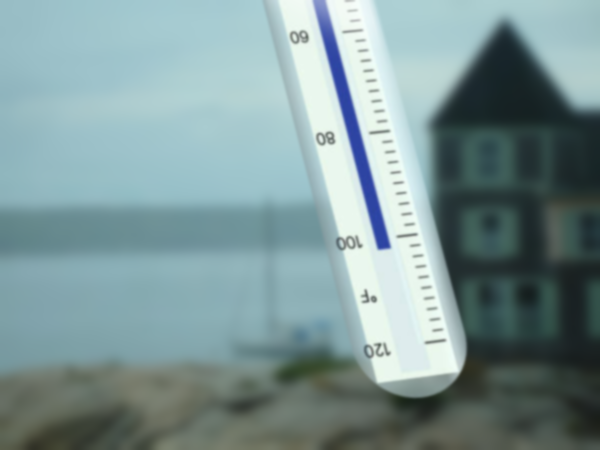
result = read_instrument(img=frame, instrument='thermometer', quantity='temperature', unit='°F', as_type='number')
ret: 102 °F
